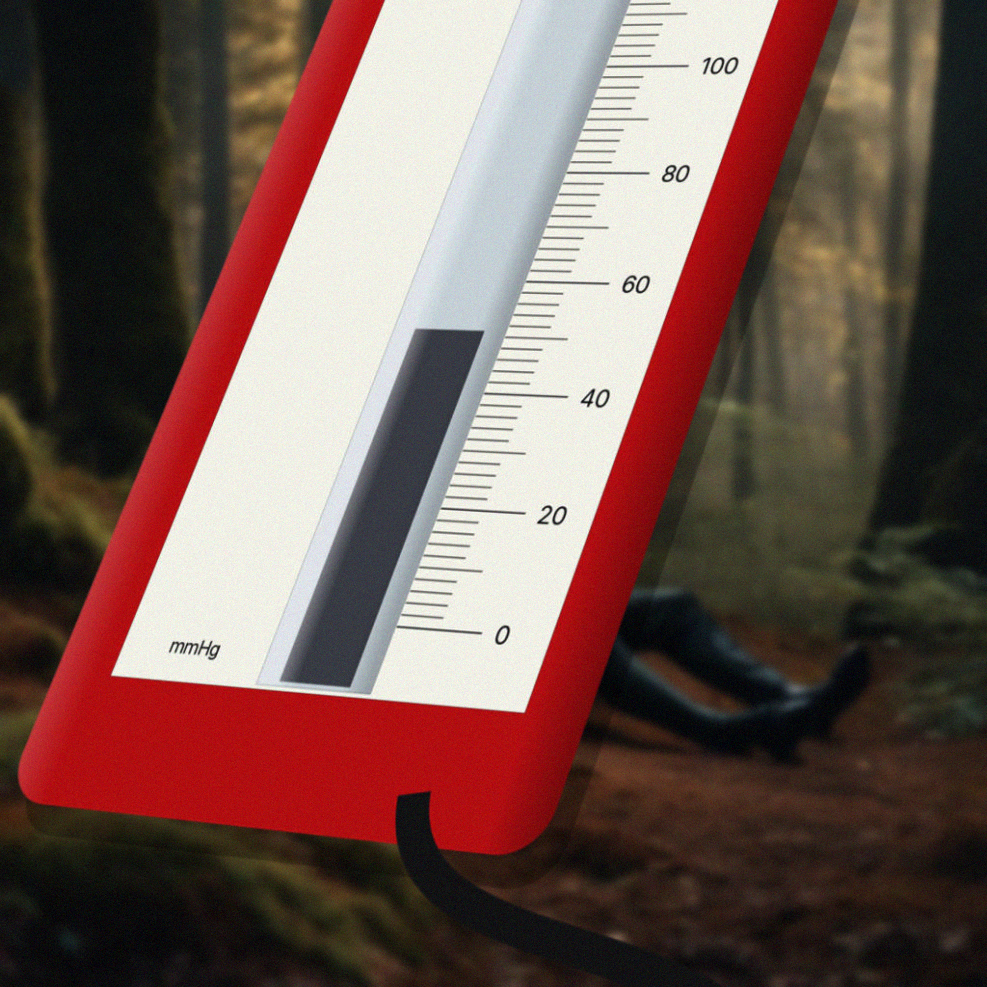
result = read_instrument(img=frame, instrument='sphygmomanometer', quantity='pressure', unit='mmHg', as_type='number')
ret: 51 mmHg
